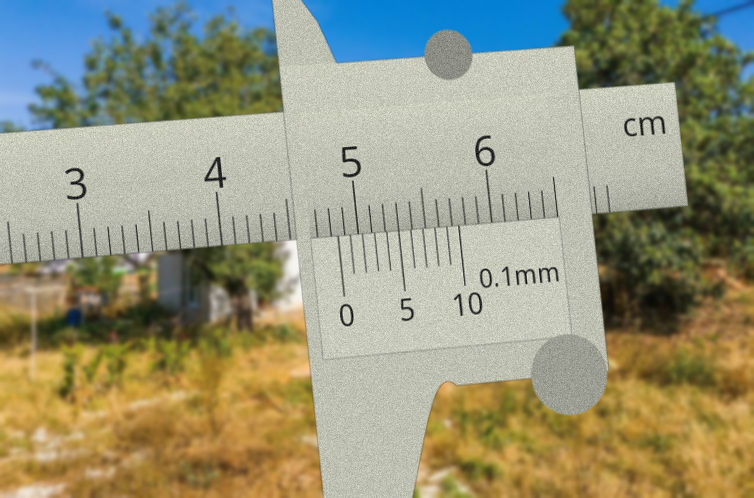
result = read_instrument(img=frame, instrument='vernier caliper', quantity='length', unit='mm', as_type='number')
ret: 48.5 mm
